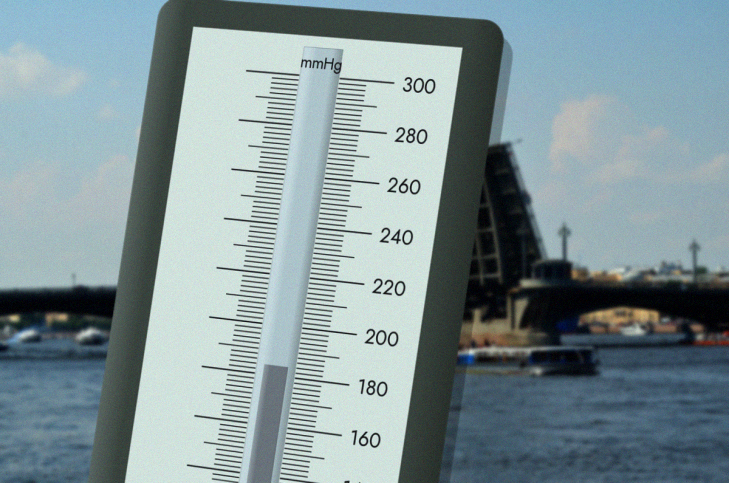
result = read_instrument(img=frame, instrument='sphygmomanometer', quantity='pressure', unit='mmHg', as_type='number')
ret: 184 mmHg
